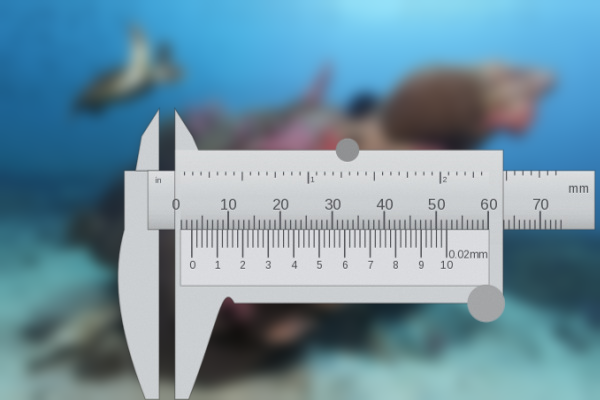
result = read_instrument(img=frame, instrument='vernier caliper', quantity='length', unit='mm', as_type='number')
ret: 3.0 mm
